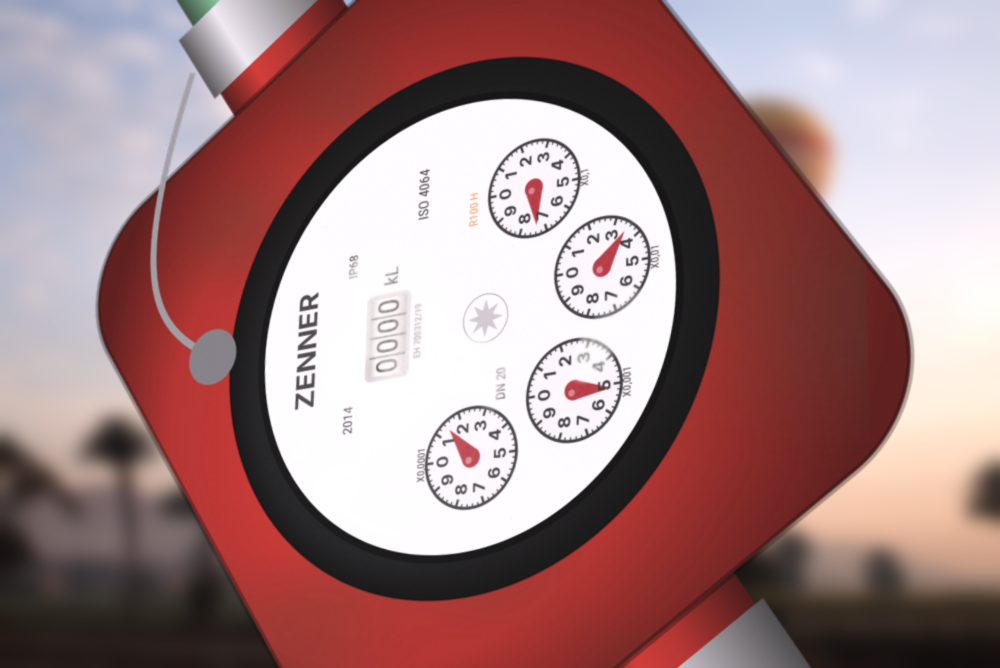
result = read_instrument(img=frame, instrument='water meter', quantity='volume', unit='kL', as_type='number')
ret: 0.7351 kL
